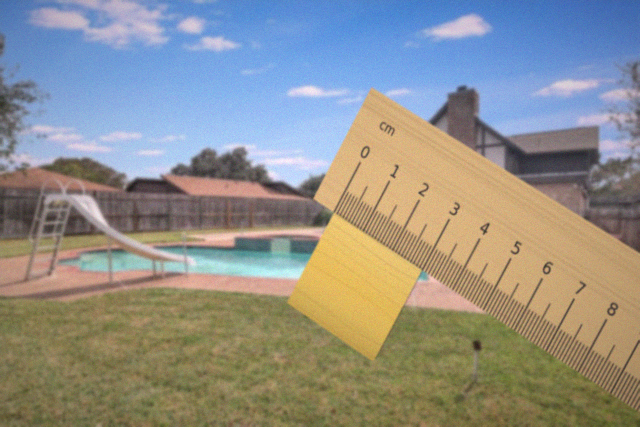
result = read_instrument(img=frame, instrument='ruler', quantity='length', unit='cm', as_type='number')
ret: 3 cm
